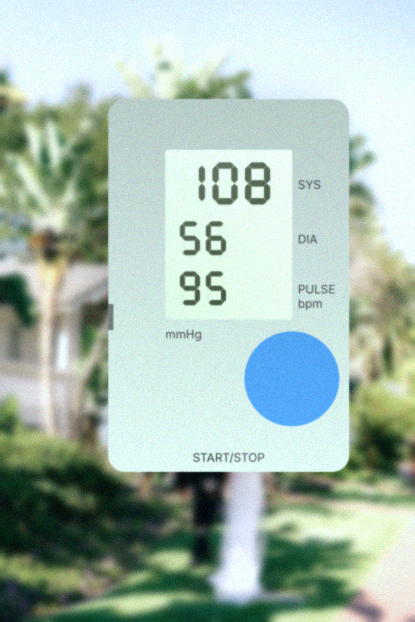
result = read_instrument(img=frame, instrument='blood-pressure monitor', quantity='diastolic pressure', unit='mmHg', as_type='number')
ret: 56 mmHg
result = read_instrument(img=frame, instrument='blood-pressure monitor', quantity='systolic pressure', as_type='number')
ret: 108 mmHg
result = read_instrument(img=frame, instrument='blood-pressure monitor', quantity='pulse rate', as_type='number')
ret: 95 bpm
